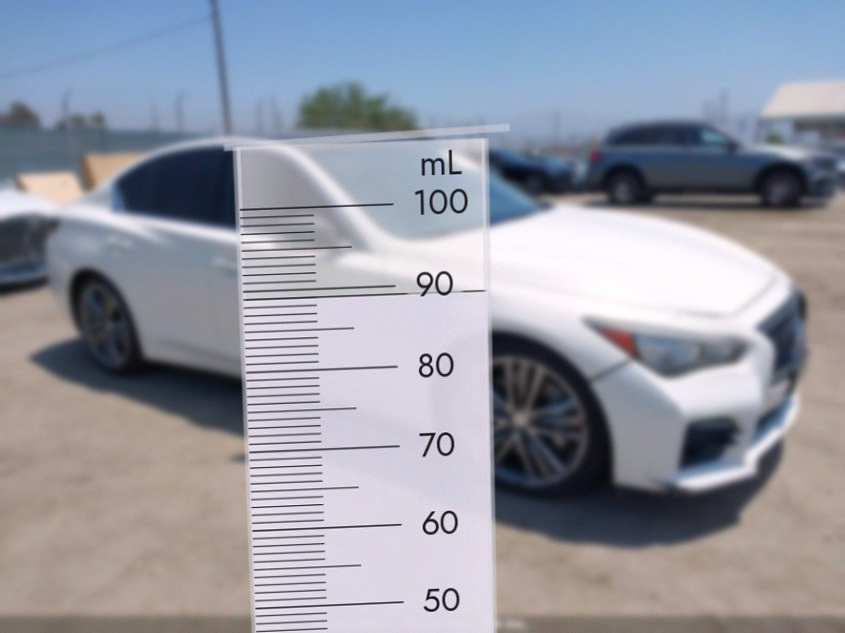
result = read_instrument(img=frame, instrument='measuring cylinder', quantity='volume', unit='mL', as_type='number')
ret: 89 mL
